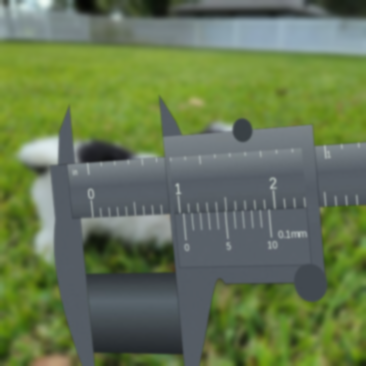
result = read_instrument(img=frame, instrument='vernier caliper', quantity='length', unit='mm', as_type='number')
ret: 10.4 mm
